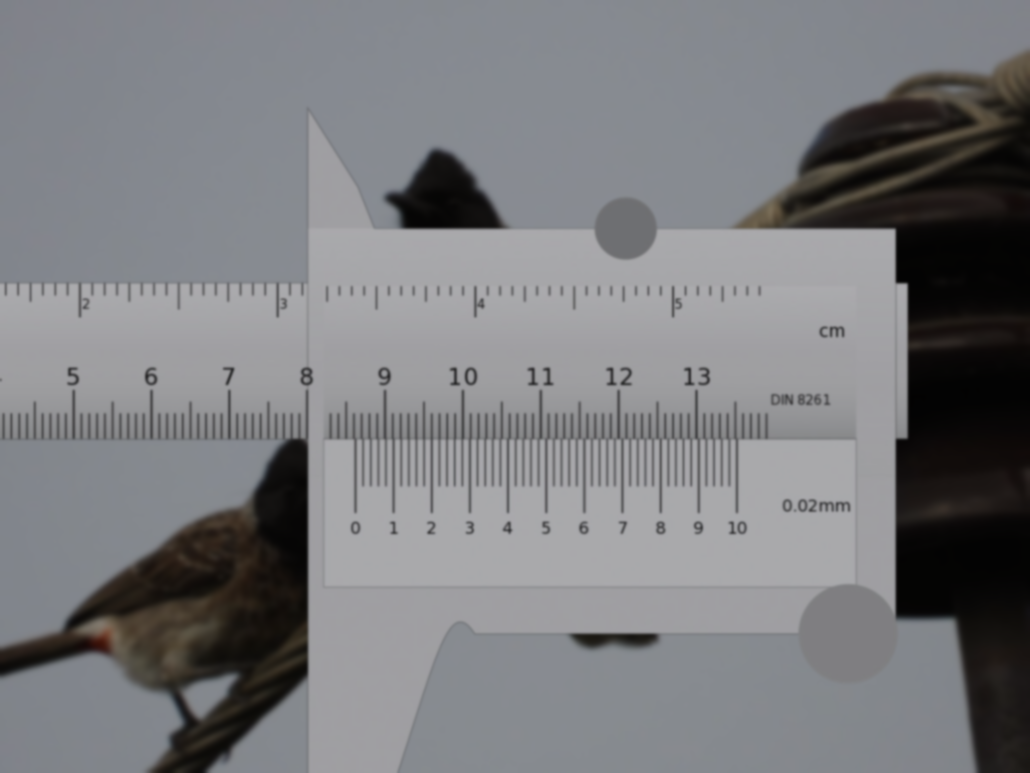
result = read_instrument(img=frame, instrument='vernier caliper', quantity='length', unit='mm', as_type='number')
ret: 86.2 mm
